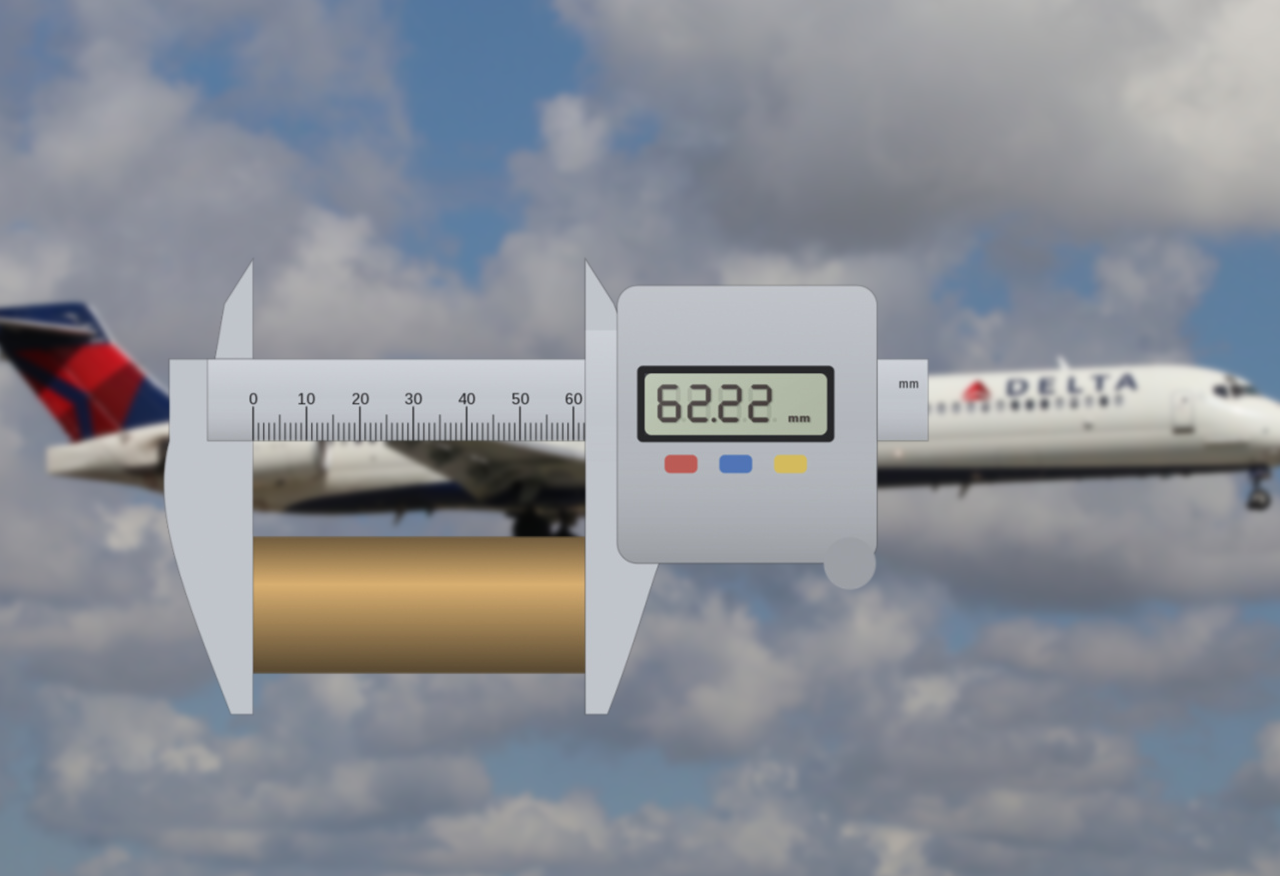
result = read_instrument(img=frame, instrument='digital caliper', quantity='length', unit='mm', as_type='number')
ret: 62.22 mm
